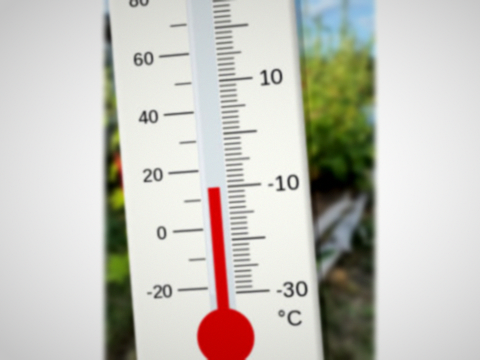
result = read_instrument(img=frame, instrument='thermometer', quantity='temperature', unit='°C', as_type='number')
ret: -10 °C
